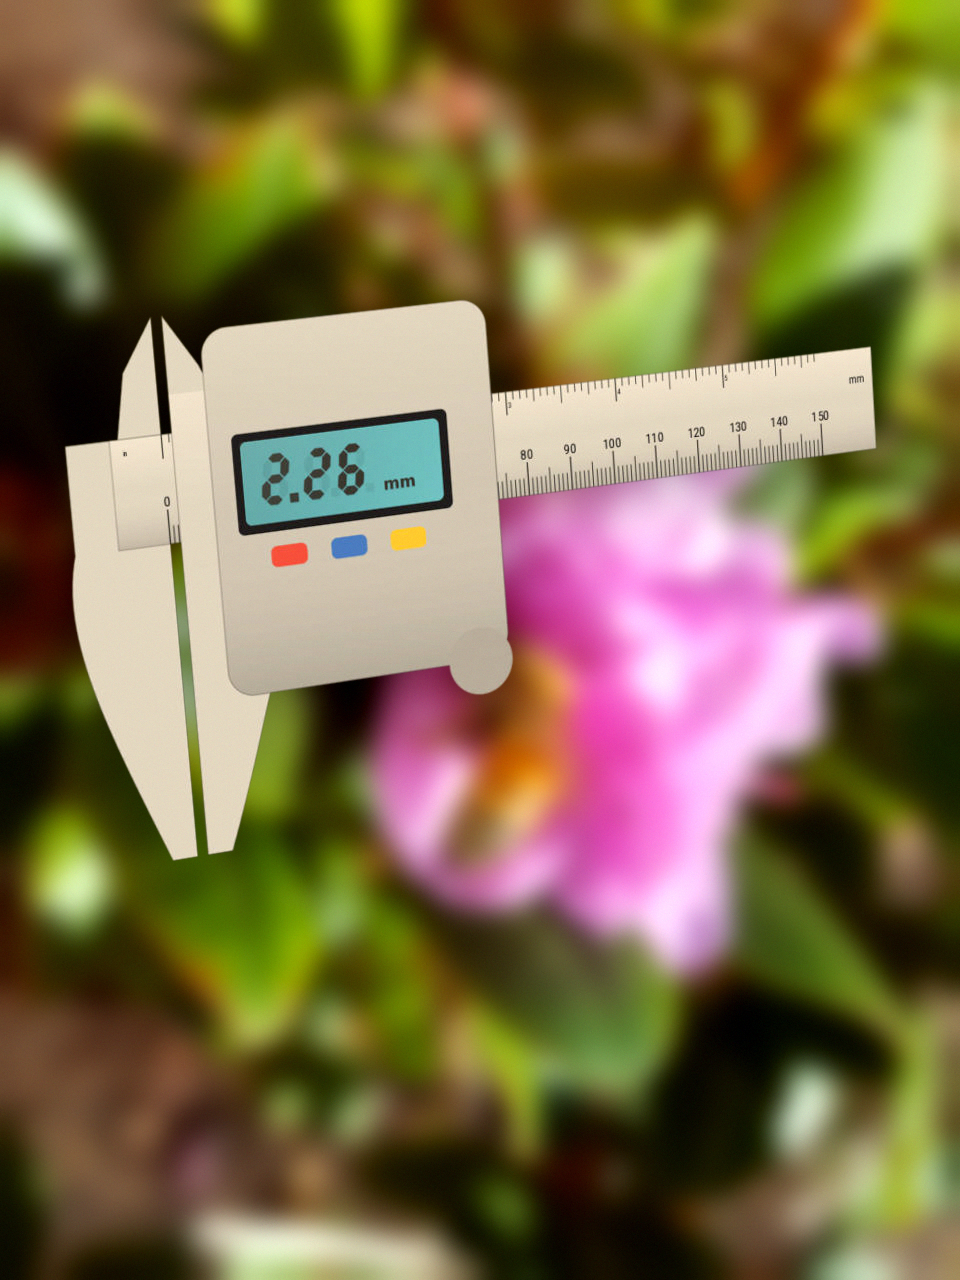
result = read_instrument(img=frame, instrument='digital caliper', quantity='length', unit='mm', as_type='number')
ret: 2.26 mm
